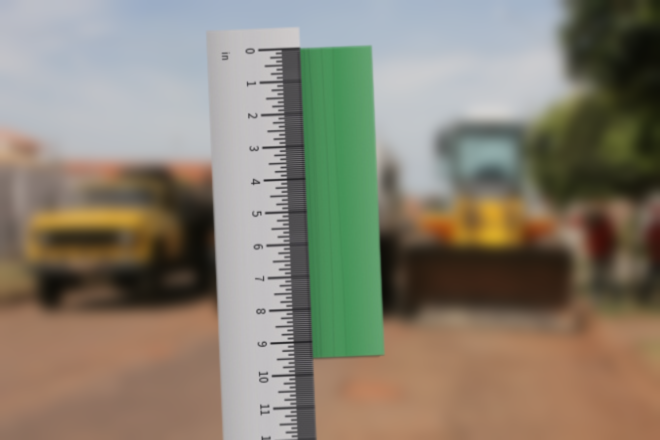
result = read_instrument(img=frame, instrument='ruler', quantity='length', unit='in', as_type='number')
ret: 9.5 in
